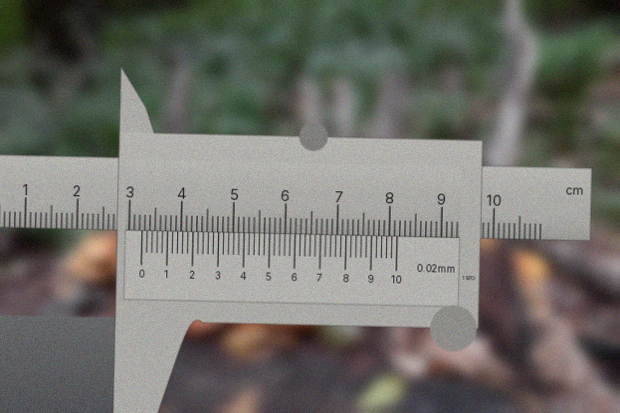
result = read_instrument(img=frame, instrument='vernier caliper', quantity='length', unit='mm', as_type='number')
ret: 32.5 mm
